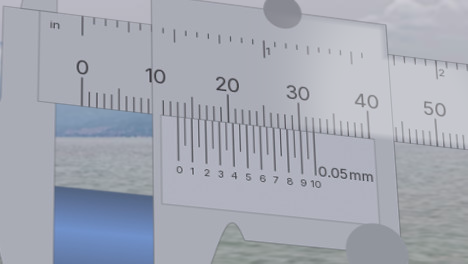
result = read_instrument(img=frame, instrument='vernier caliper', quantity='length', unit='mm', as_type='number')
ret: 13.0 mm
